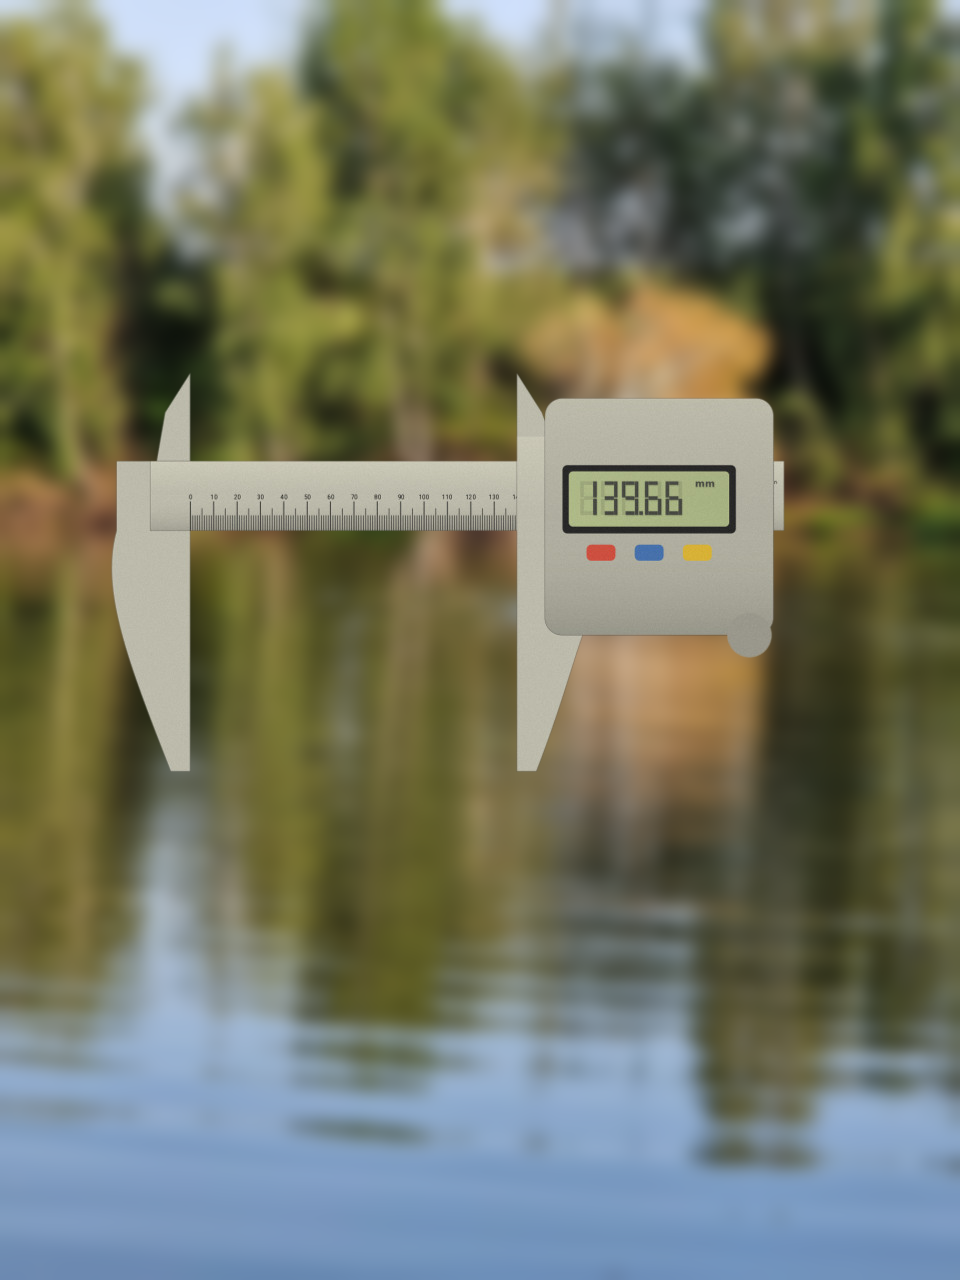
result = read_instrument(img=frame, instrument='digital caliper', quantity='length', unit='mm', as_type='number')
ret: 139.66 mm
